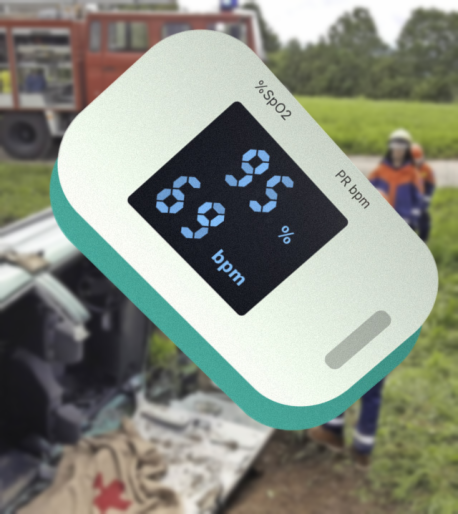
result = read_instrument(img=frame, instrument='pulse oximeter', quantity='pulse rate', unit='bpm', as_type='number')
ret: 69 bpm
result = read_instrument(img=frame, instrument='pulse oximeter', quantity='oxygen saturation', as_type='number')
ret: 95 %
